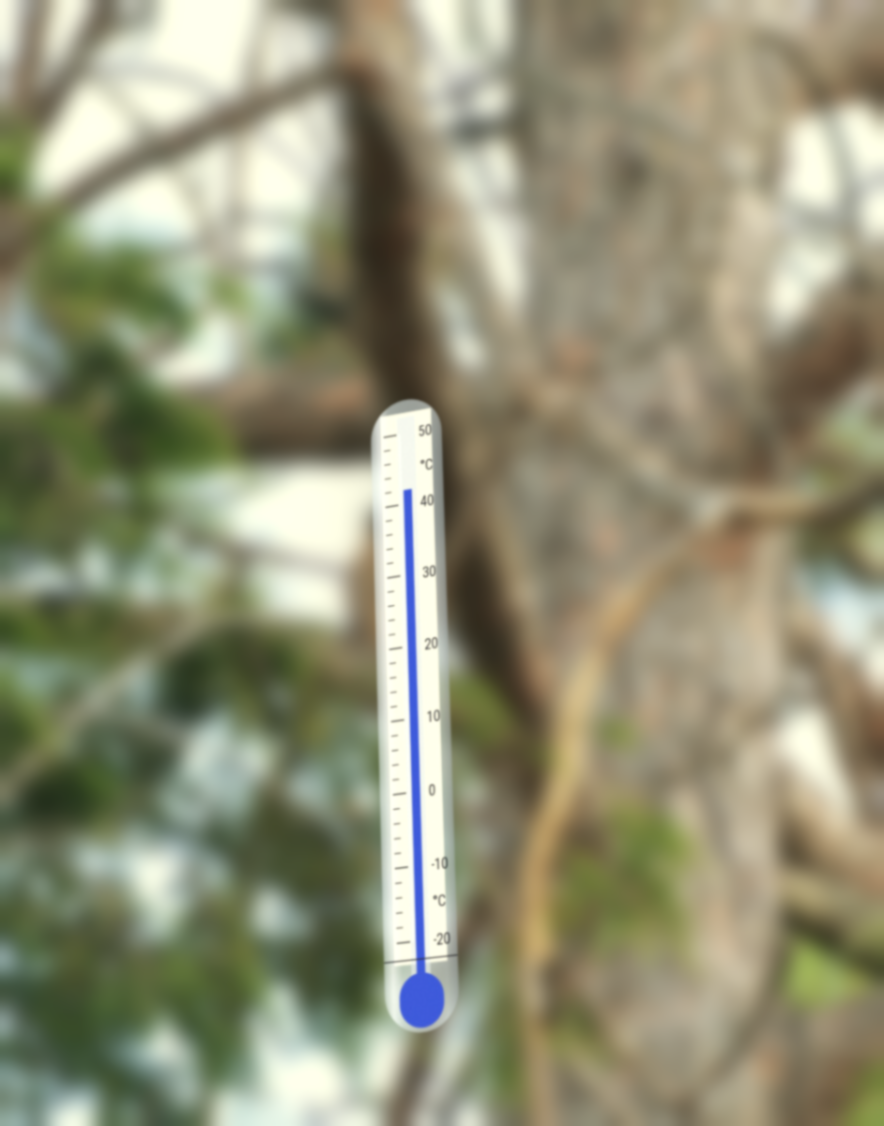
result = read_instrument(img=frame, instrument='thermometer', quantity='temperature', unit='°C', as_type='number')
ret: 42 °C
